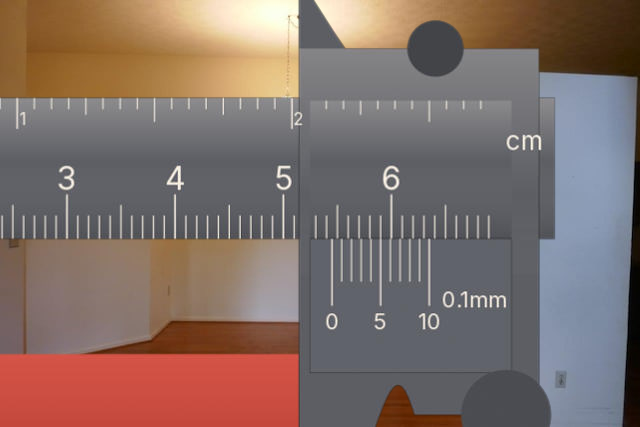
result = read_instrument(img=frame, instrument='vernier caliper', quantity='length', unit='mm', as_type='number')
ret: 54.5 mm
